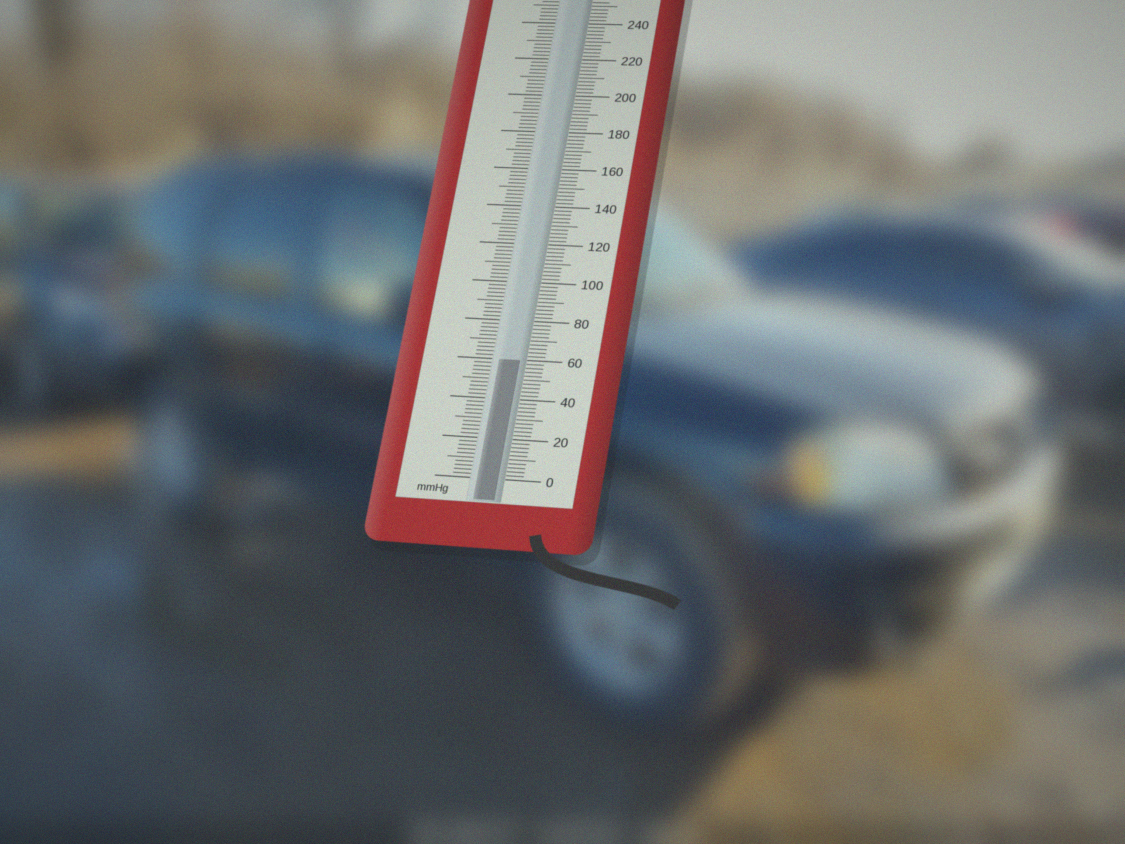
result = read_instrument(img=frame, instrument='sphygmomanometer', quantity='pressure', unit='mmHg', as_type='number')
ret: 60 mmHg
